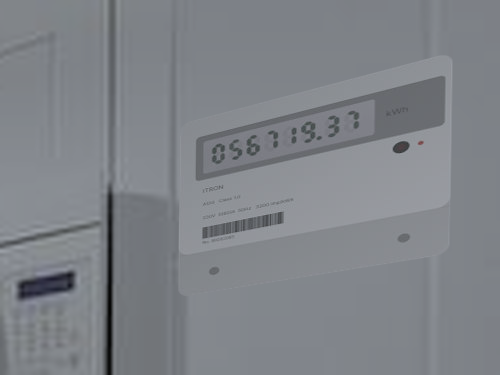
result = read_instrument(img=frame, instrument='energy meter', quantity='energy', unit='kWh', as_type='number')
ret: 56719.37 kWh
